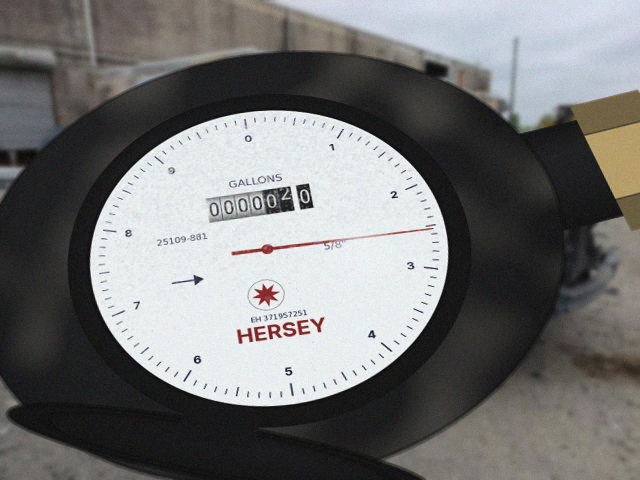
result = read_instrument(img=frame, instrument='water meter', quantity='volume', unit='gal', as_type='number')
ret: 22.5 gal
